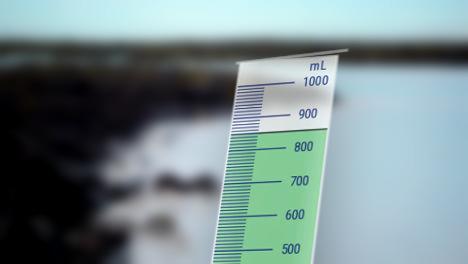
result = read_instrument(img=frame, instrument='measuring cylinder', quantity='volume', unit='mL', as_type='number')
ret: 850 mL
